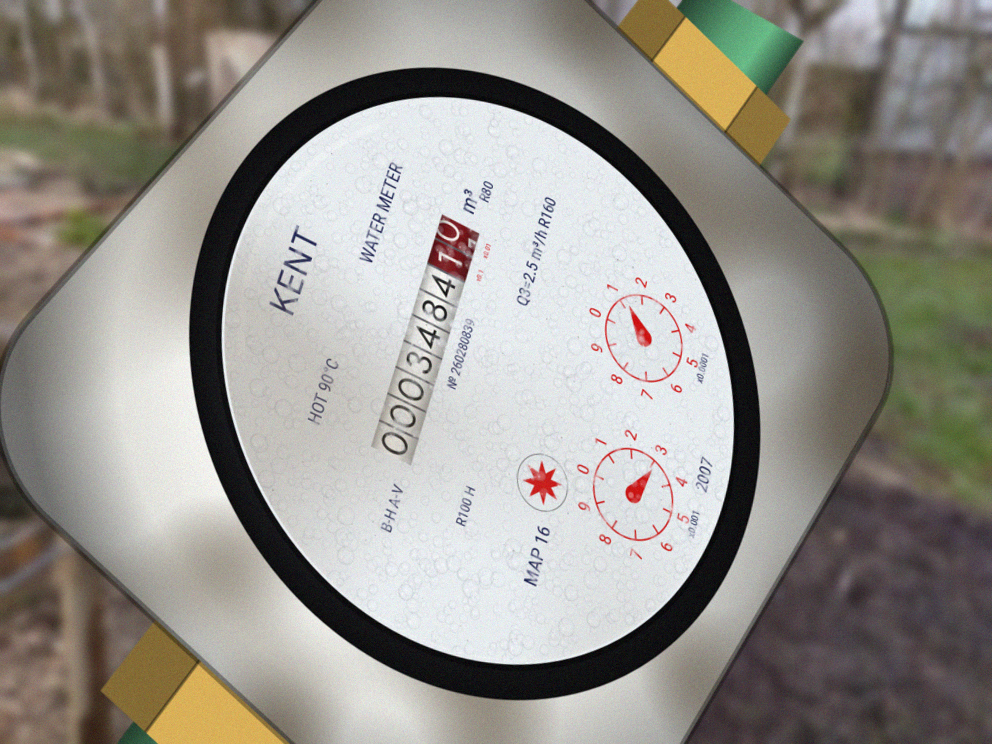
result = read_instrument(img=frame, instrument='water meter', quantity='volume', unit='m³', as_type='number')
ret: 3484.1031 m³
